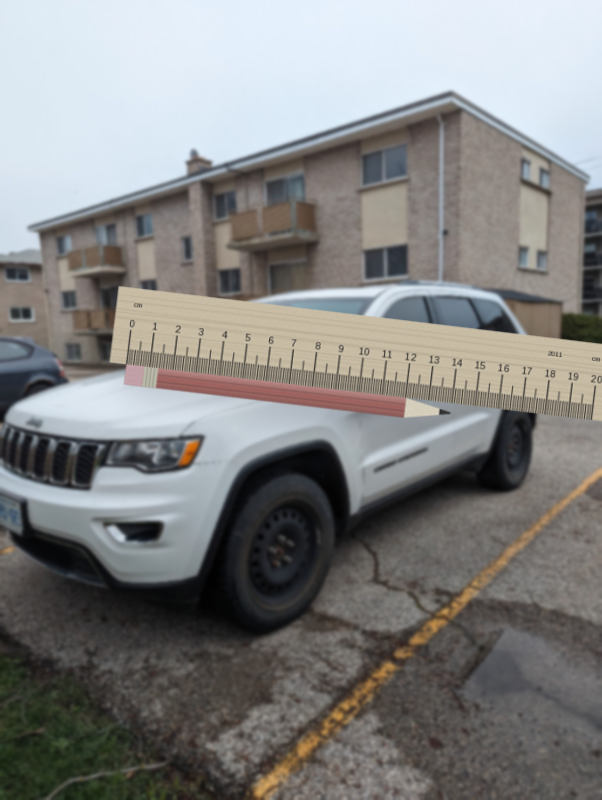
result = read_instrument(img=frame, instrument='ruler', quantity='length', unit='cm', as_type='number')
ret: 14 cm
